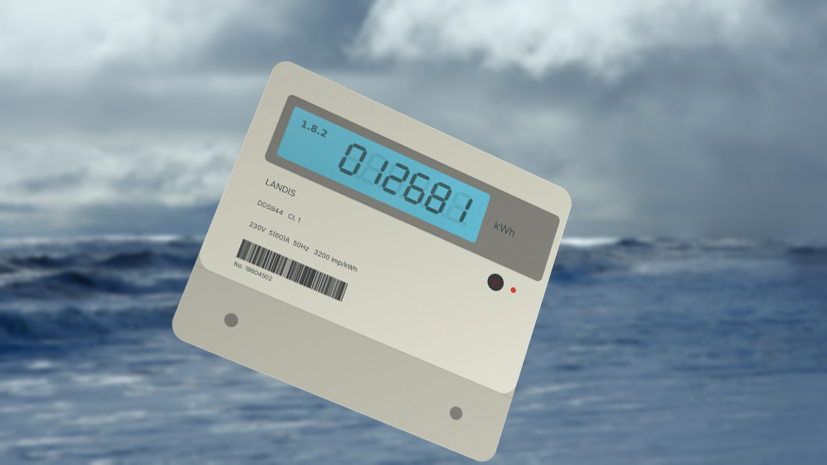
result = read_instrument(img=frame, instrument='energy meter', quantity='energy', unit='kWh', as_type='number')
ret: 12681 kWh
